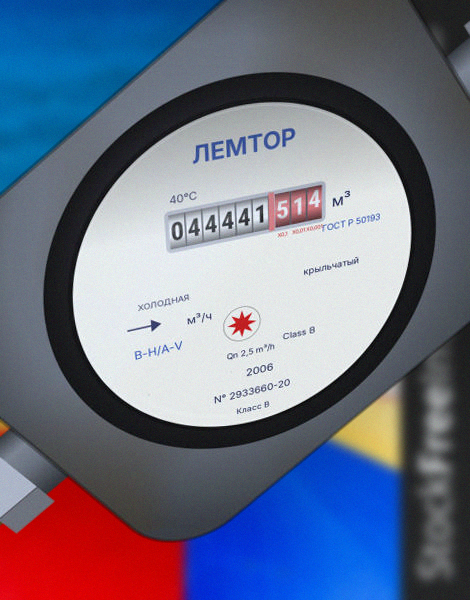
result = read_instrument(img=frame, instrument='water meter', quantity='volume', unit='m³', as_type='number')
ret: 44441.514 m³
